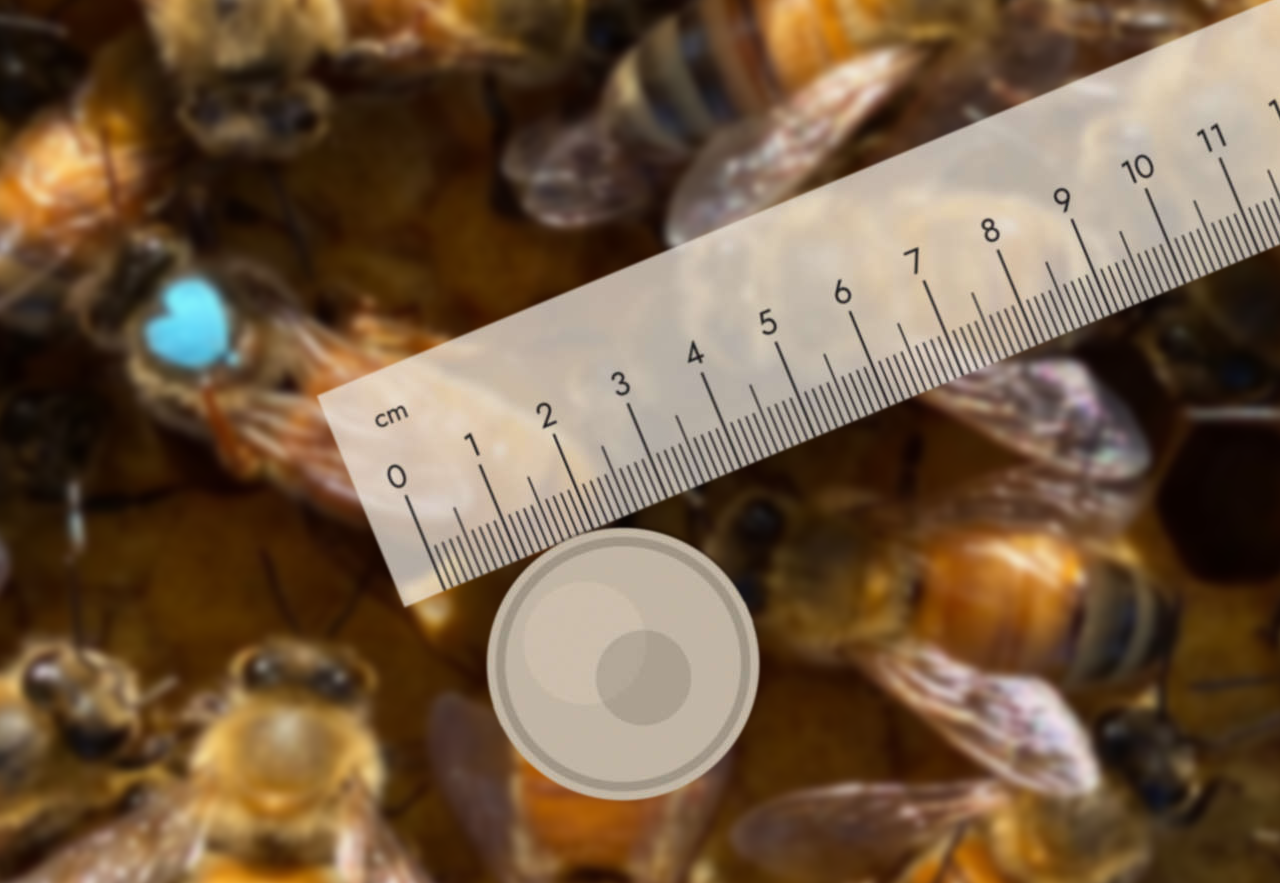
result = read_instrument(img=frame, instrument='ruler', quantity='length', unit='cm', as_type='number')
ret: 3.4 cm
